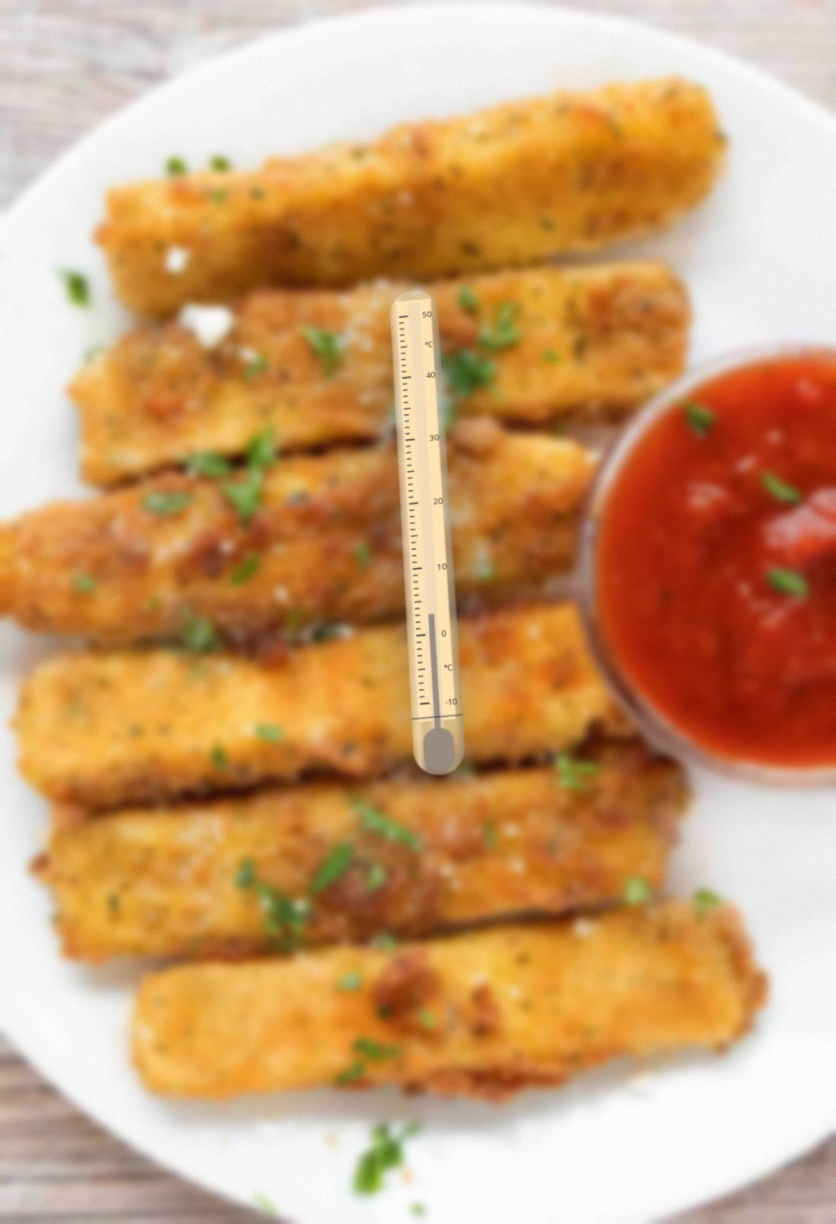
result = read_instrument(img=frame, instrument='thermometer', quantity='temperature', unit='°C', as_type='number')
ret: 3 °C
